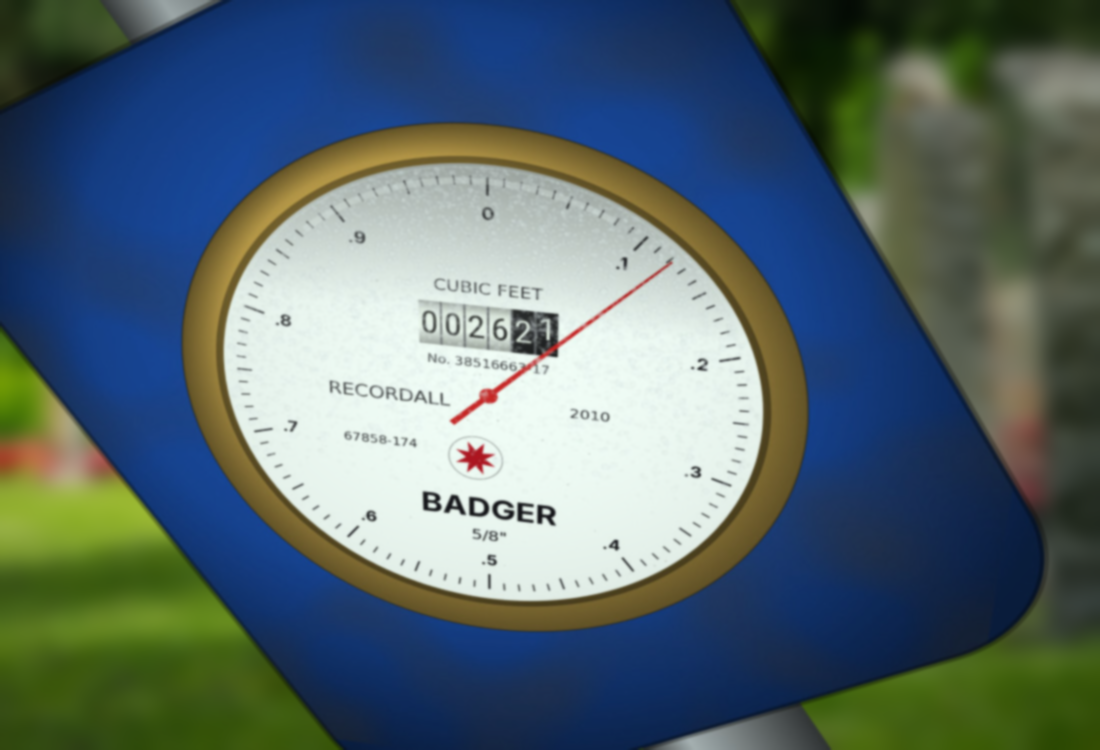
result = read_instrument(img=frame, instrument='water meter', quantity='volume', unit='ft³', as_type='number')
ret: 2621.12 ft³
